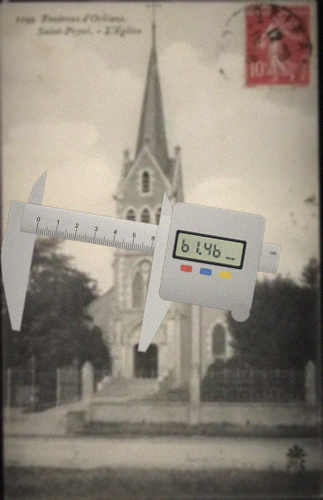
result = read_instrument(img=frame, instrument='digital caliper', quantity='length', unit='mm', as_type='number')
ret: 61.46 mm
